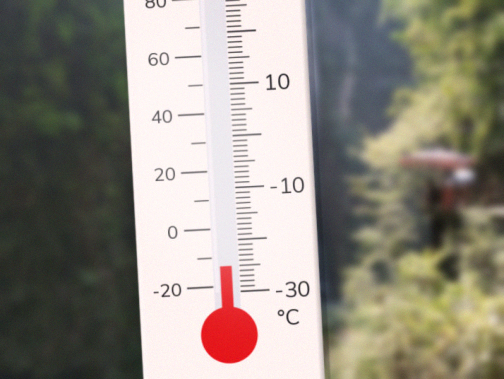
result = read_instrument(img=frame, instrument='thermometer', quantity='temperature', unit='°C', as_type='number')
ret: -25 °C
